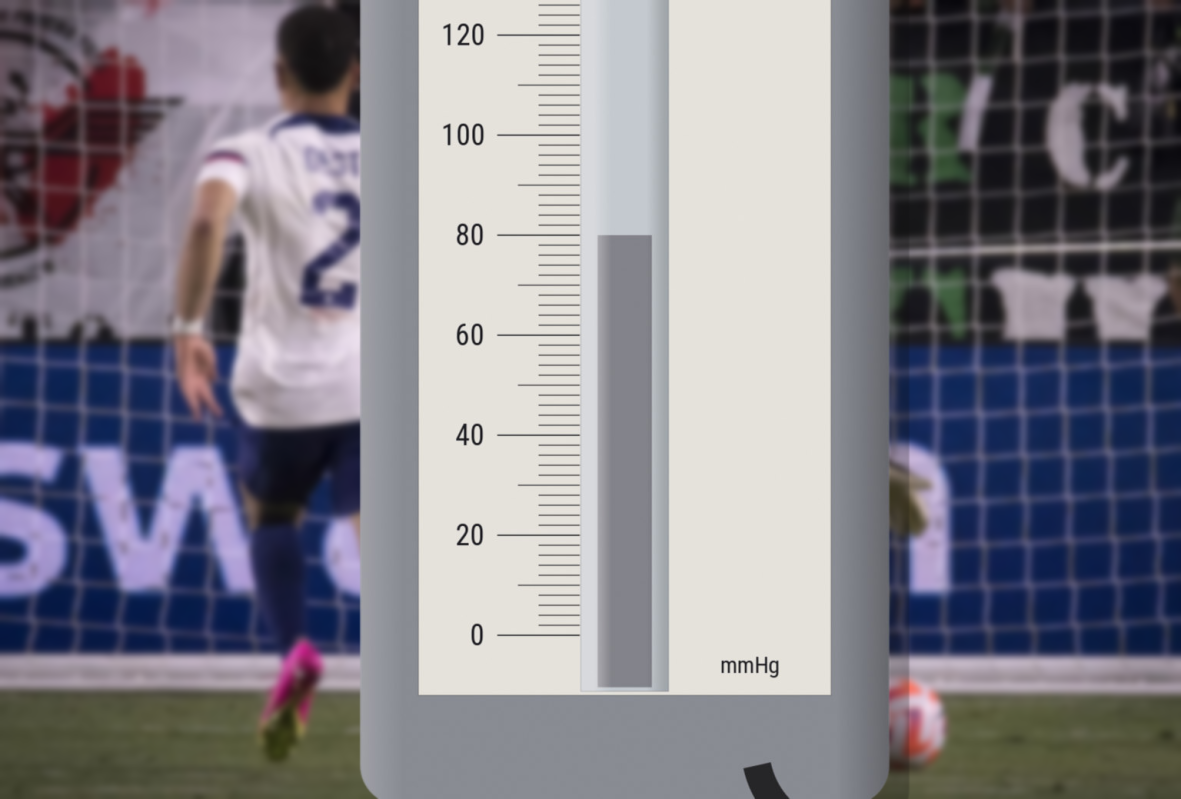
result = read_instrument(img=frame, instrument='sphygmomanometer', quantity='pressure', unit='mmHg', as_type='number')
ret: 80 mmHg
